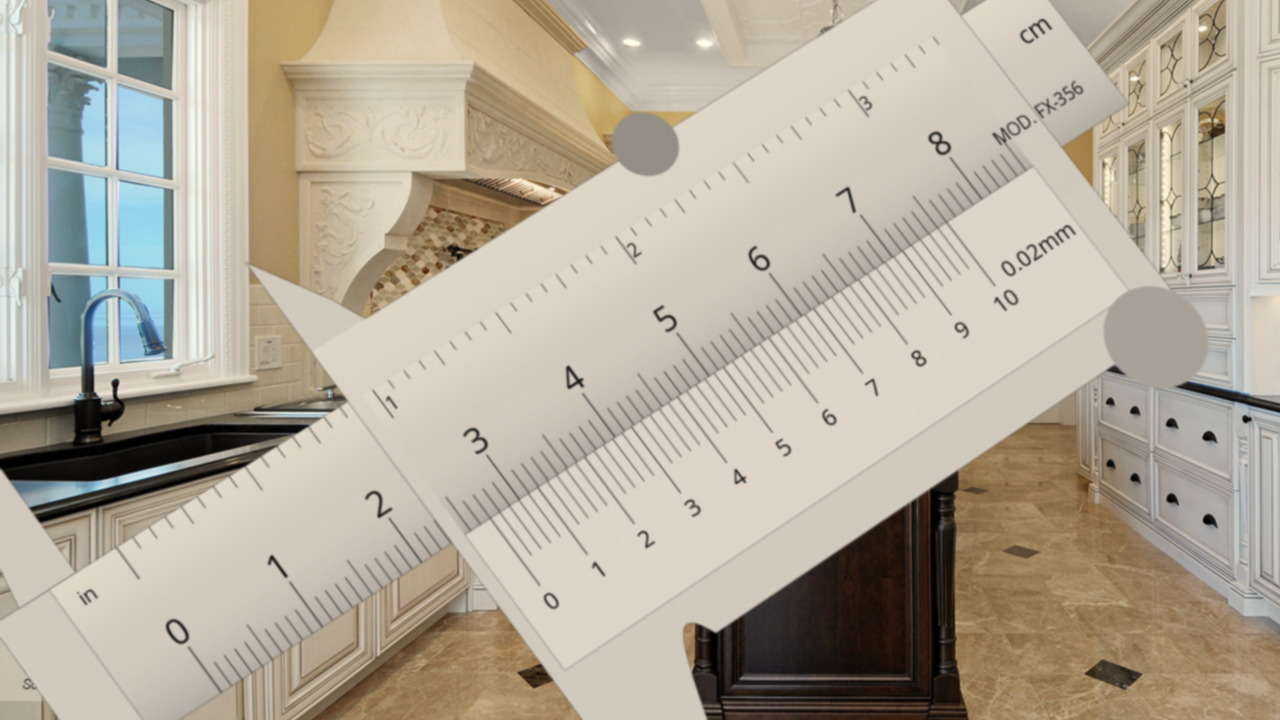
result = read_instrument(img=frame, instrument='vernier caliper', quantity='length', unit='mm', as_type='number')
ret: 27.0 mm
